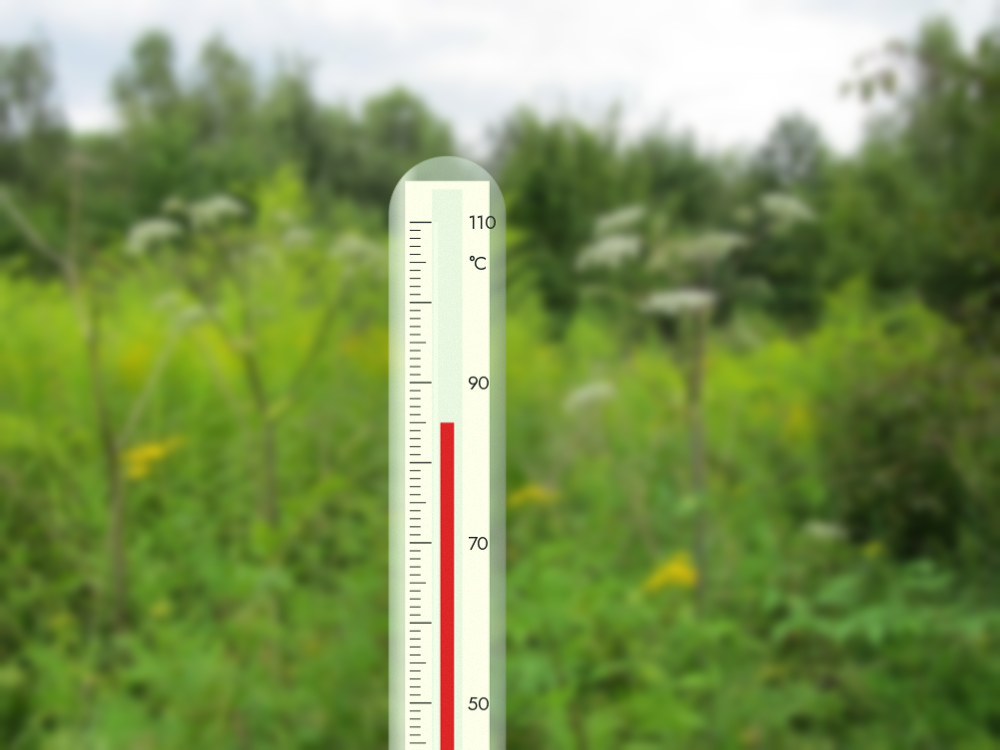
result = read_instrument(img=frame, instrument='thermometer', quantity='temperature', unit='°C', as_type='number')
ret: 85 °C
